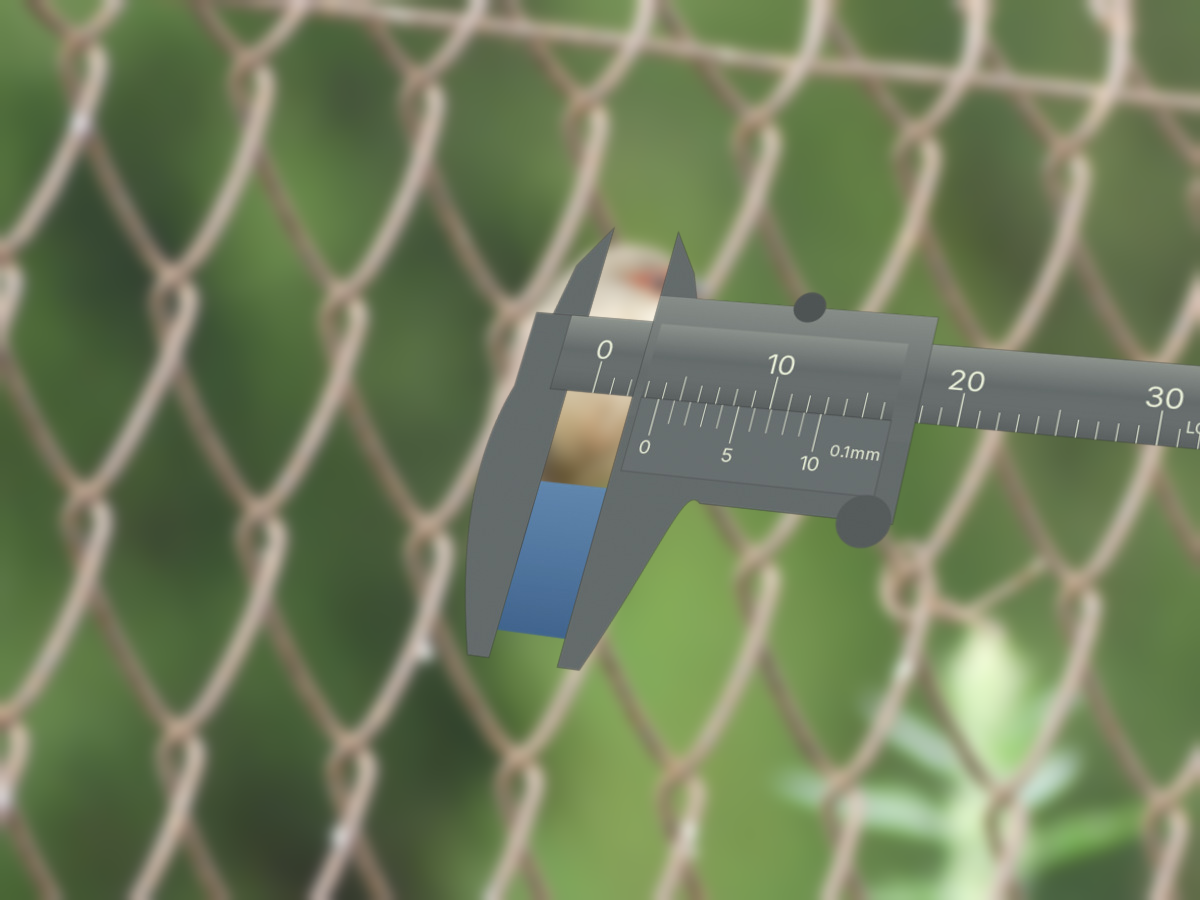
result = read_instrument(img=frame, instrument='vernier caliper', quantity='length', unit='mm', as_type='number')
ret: 3.8 mm
